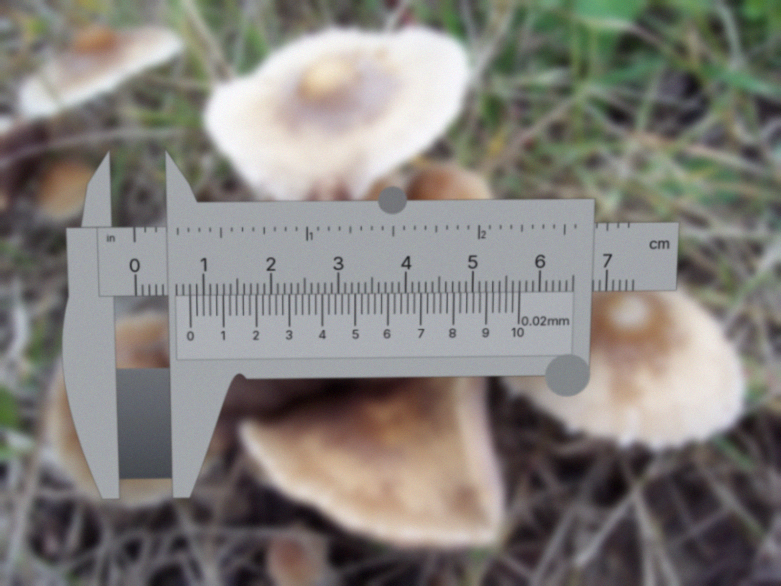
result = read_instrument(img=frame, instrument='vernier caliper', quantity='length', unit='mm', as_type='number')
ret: 8.0 mm
